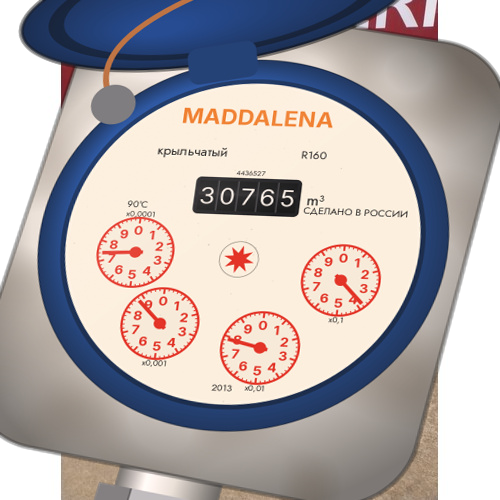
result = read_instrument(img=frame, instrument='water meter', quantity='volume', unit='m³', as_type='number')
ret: 30765.3787 m³
